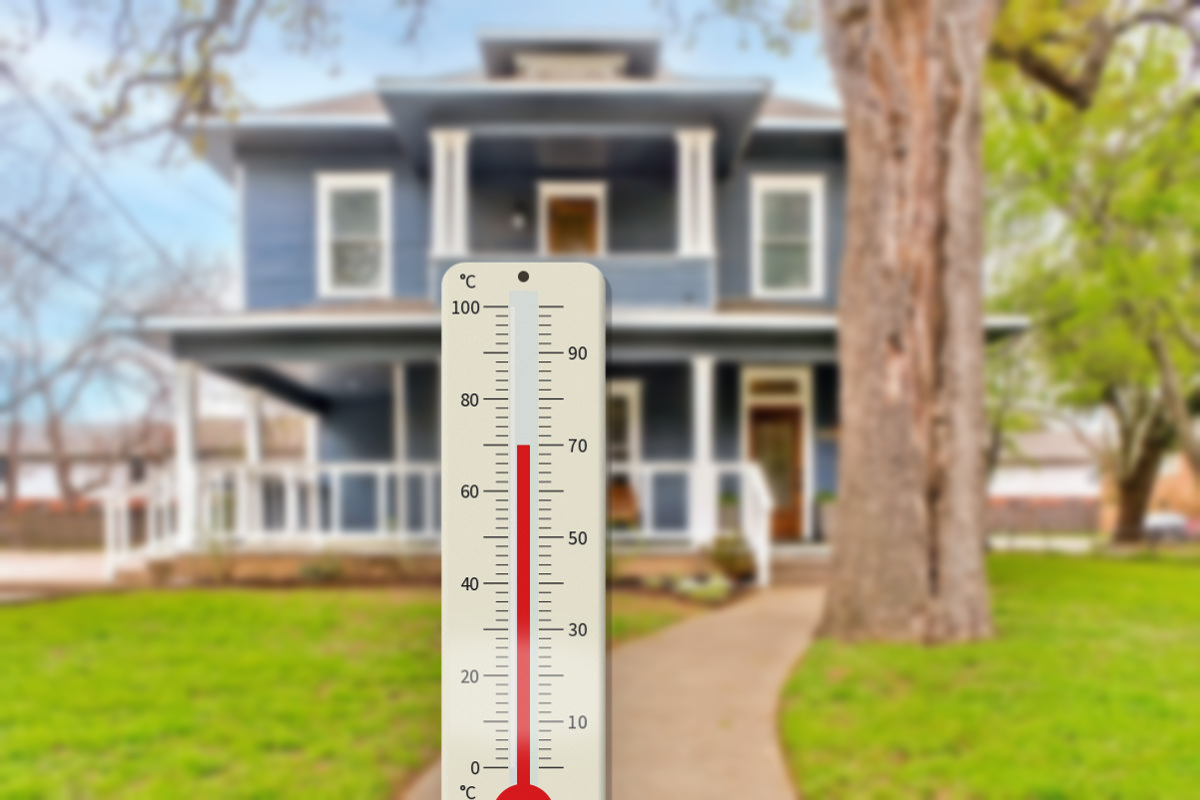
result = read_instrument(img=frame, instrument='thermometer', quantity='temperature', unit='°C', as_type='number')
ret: 70 °C
